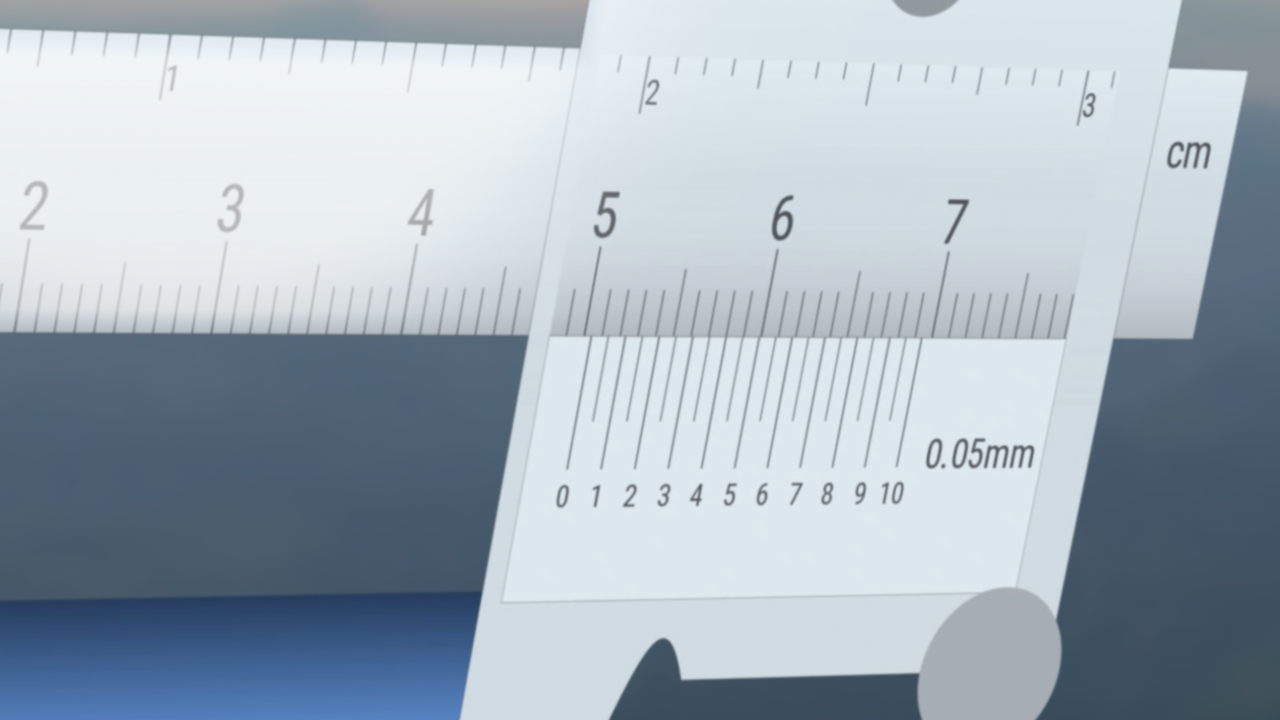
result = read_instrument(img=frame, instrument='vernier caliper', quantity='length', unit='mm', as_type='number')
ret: 50.4 mm
